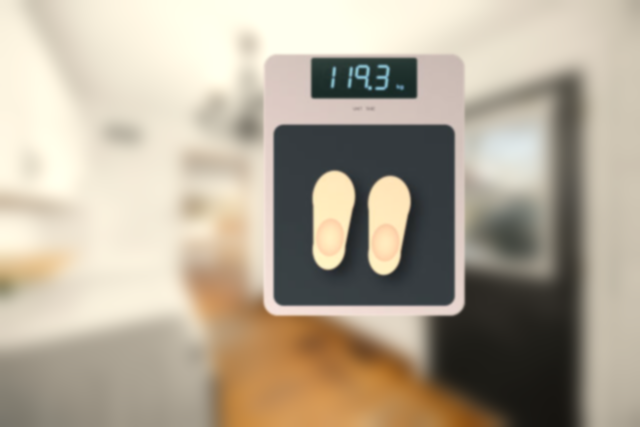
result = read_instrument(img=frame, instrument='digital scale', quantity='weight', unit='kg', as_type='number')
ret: 119.3 kg
